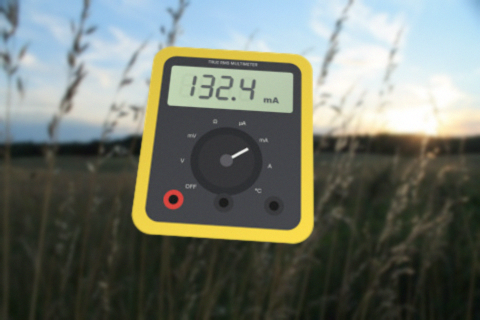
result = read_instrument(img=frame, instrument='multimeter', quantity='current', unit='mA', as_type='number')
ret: 132.4 mA
